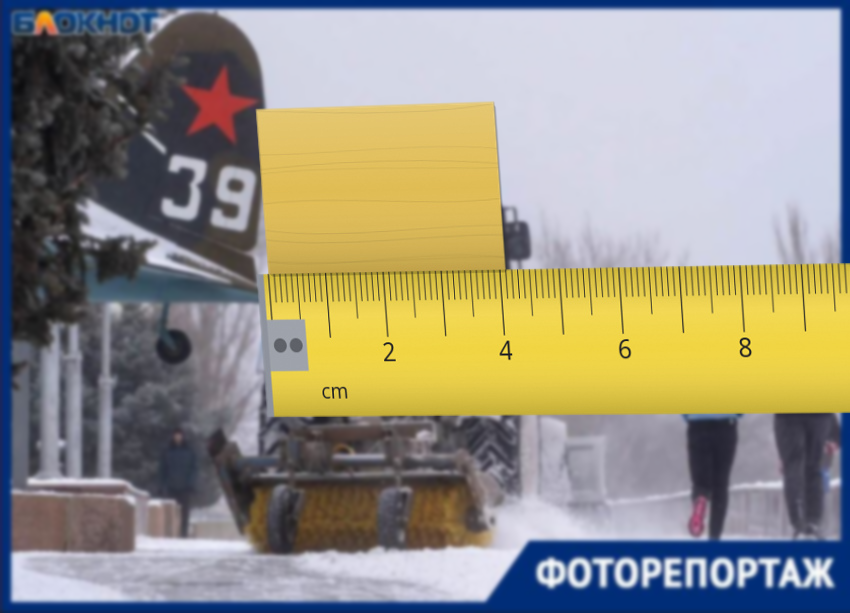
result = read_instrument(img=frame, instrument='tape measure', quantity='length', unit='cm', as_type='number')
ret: 4.1 cm
